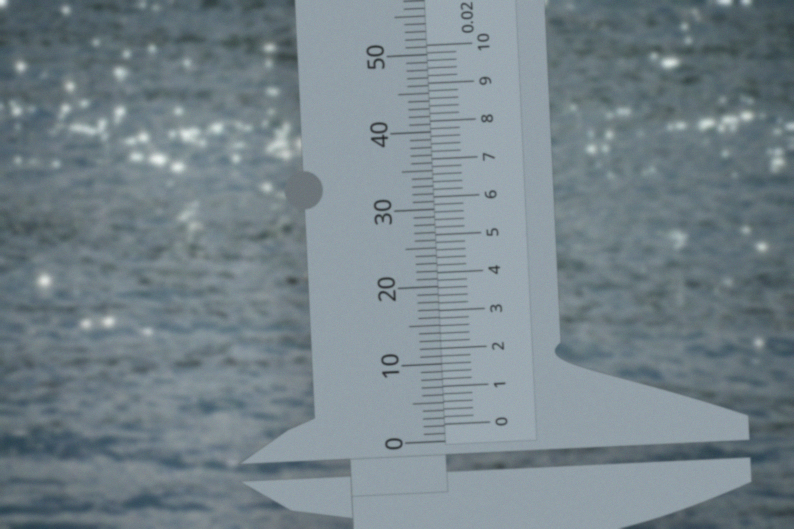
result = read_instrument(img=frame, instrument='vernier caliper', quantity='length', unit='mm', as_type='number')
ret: 2.2 mm
